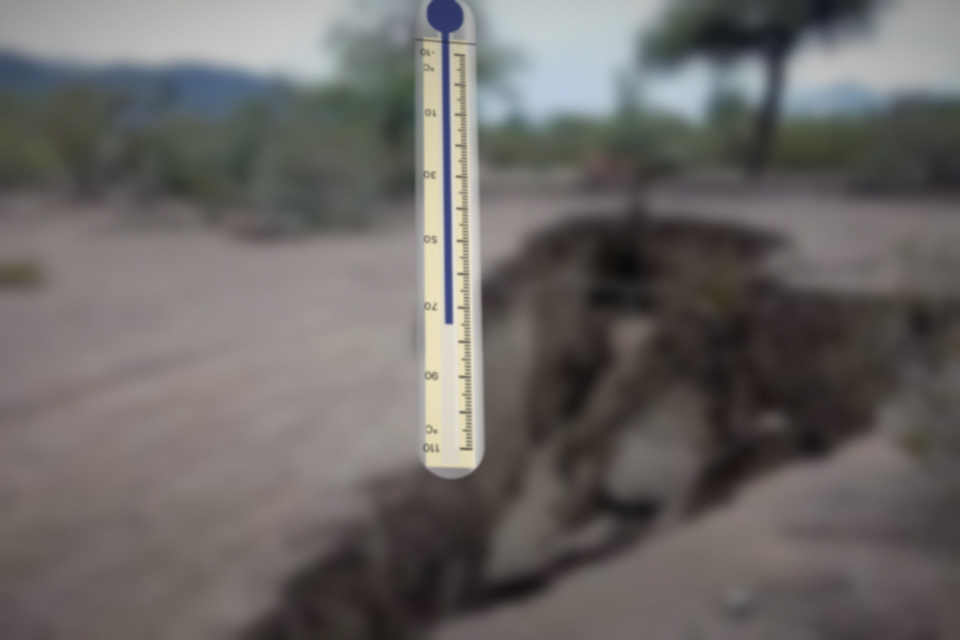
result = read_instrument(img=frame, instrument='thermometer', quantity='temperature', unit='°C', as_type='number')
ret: 75 °C
